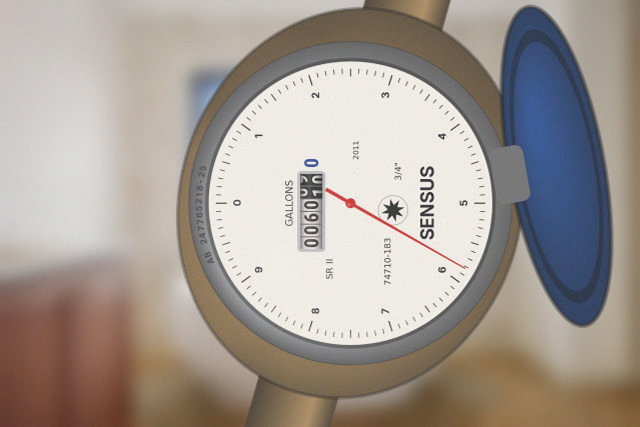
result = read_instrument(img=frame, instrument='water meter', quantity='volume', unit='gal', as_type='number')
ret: 60095.8 gal
